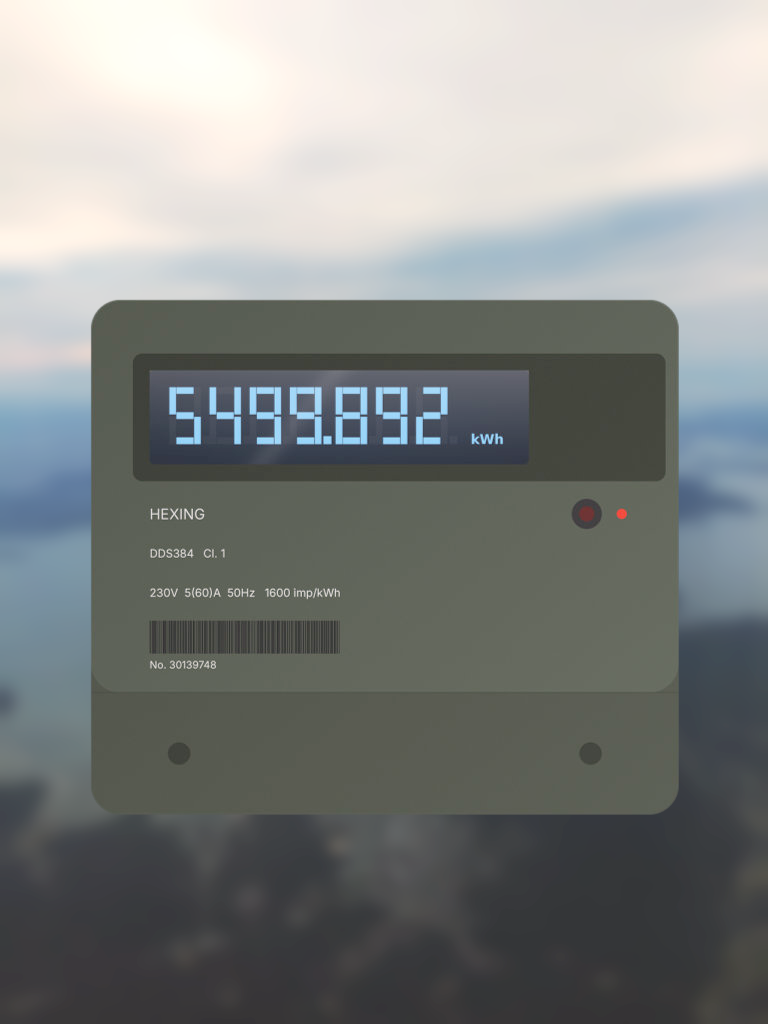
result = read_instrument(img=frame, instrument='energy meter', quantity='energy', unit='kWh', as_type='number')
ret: 5499.892 kWh
